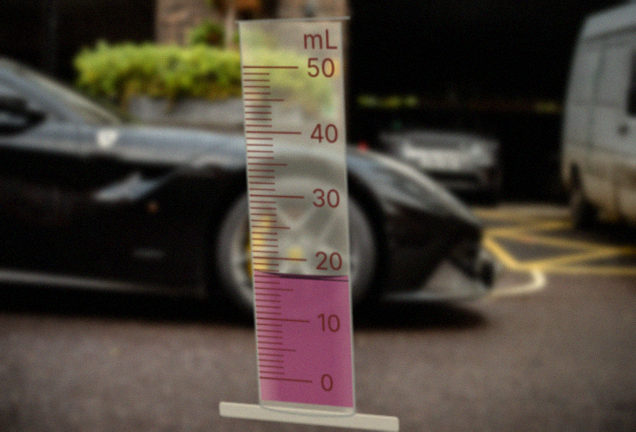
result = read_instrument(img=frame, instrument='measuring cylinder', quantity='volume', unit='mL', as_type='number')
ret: 17 mL
